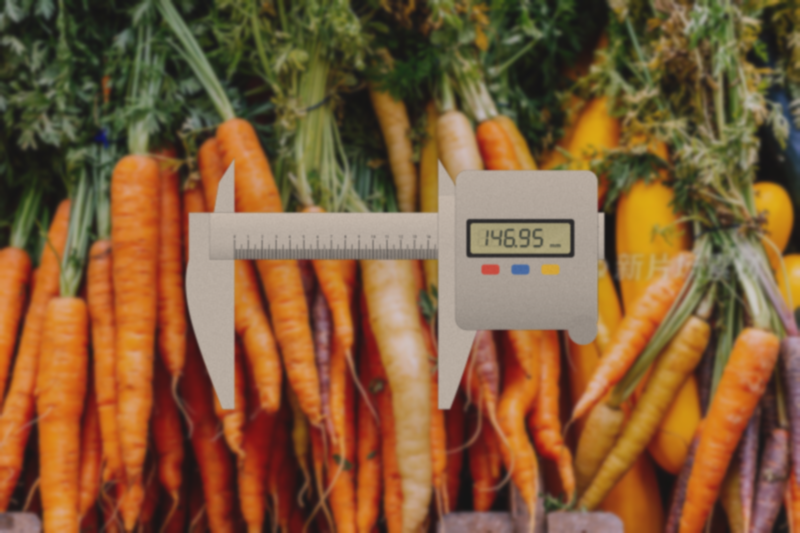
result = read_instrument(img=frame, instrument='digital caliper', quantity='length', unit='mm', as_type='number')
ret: 146.95 mm
